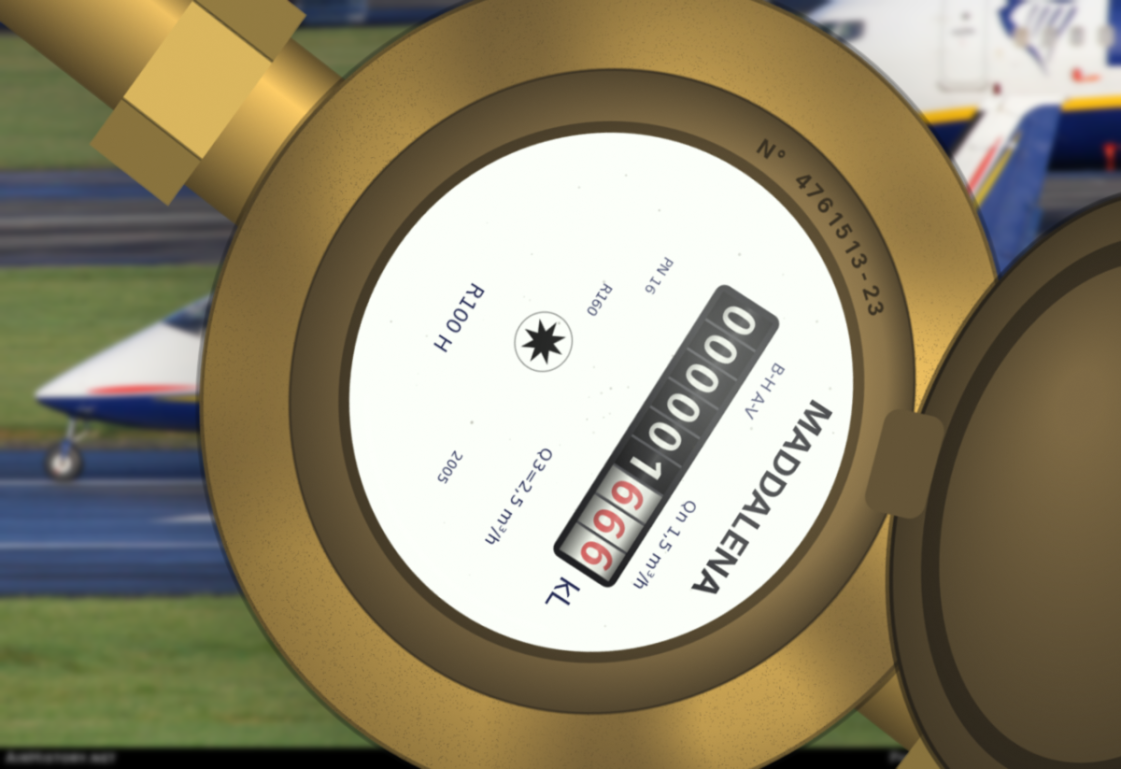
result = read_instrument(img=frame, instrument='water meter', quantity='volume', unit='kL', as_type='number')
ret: 1.666 kL
